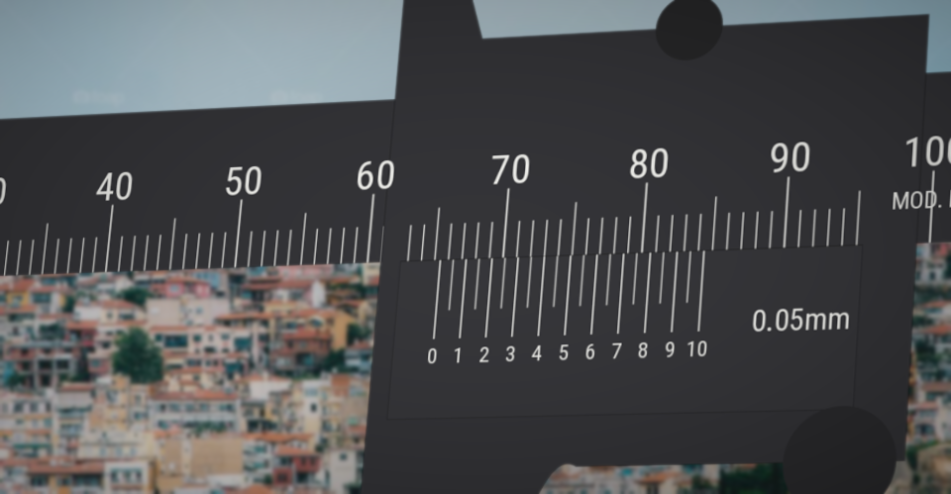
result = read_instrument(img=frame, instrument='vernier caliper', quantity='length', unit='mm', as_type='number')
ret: 65.4 mm
